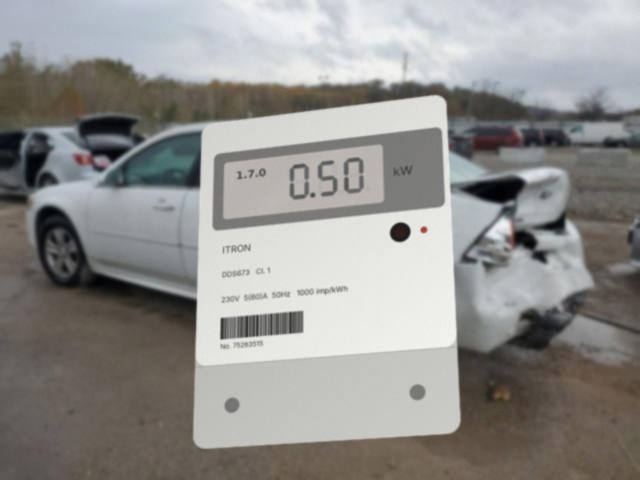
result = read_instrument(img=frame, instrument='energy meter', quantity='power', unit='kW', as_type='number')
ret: 0.50 kW
